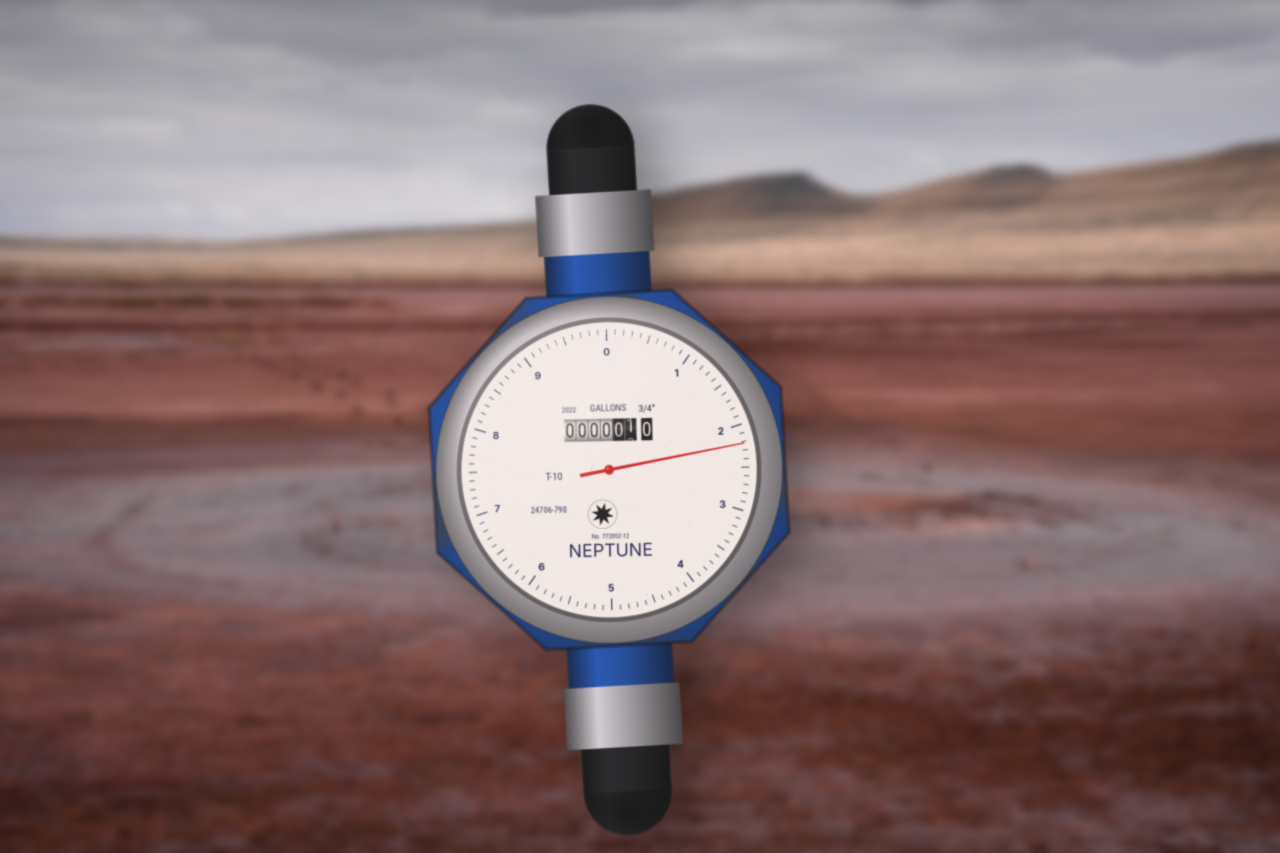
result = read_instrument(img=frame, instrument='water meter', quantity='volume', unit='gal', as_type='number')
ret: 12.2 gal
